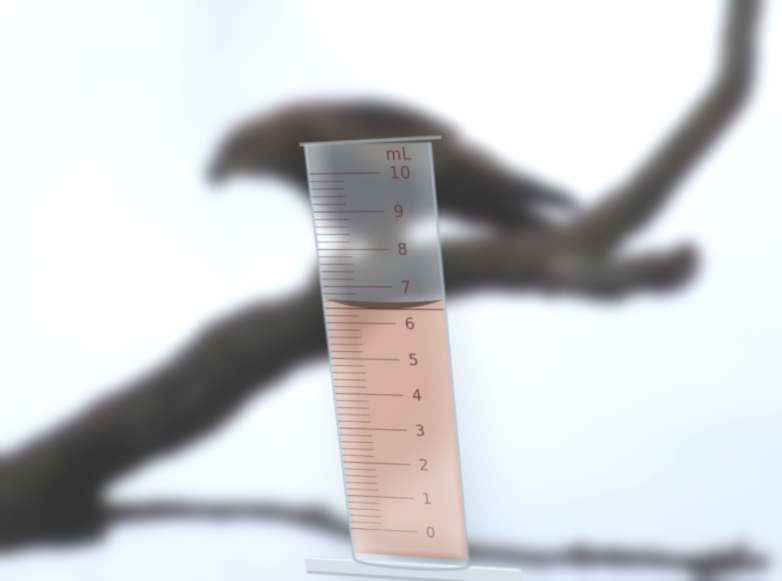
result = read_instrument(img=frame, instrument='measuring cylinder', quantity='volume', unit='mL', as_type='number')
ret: 6.4 mL
